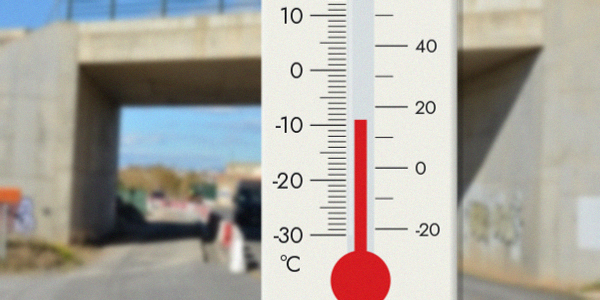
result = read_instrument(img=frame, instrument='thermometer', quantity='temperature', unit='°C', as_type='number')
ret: -9 °C
